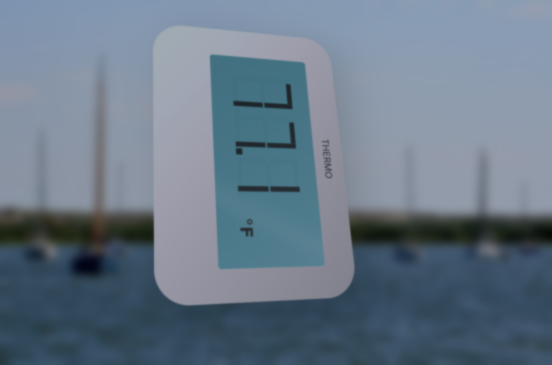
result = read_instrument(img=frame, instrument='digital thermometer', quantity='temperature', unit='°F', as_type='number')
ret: 77.1 °F
